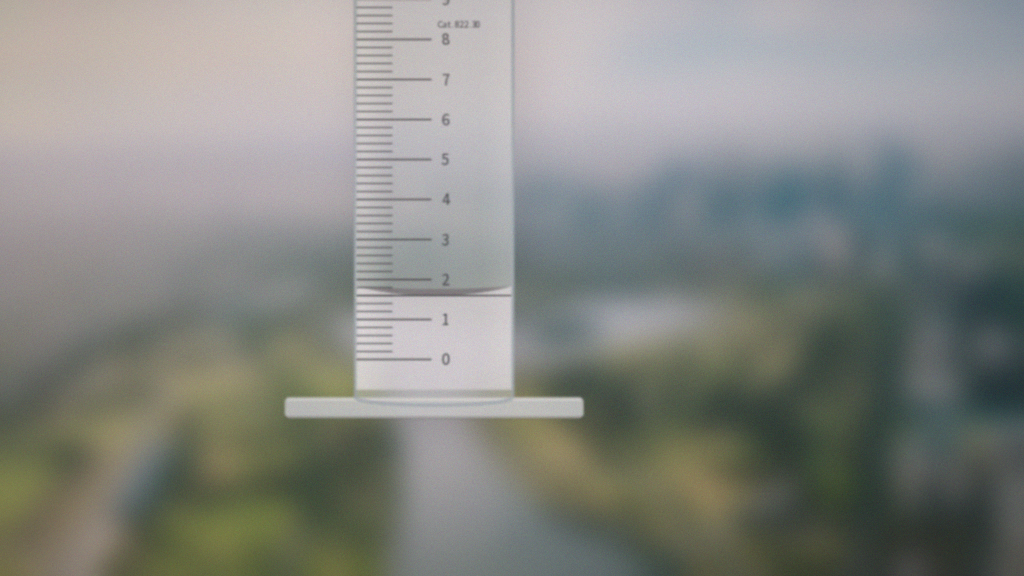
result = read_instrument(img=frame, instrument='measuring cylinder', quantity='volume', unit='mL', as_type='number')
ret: 1.6 mL
